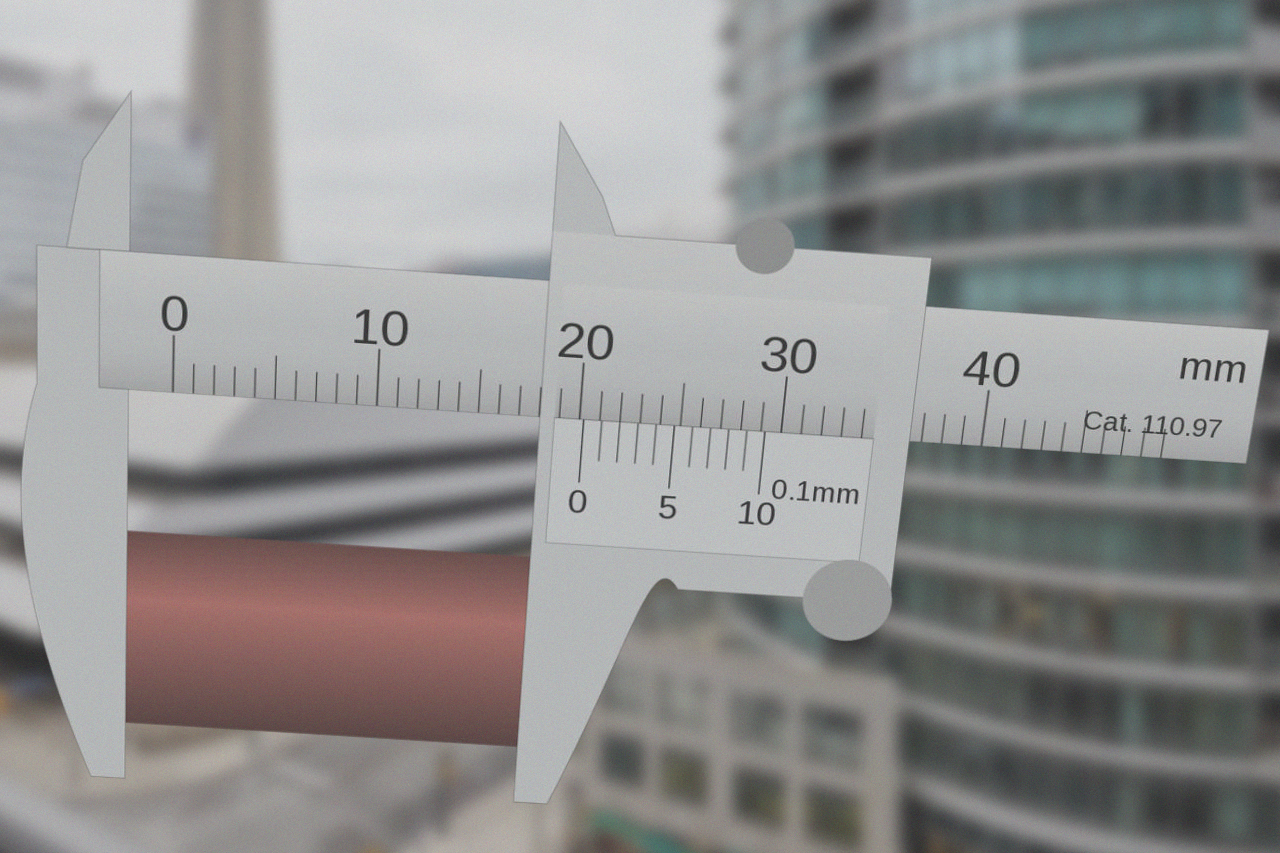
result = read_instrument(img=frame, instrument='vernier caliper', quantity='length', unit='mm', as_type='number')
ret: 20.2 mm
